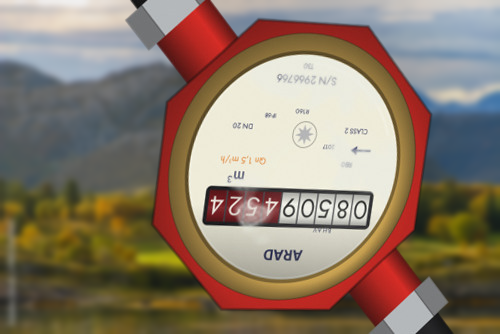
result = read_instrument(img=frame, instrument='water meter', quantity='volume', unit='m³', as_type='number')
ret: 8509.4524 m³
